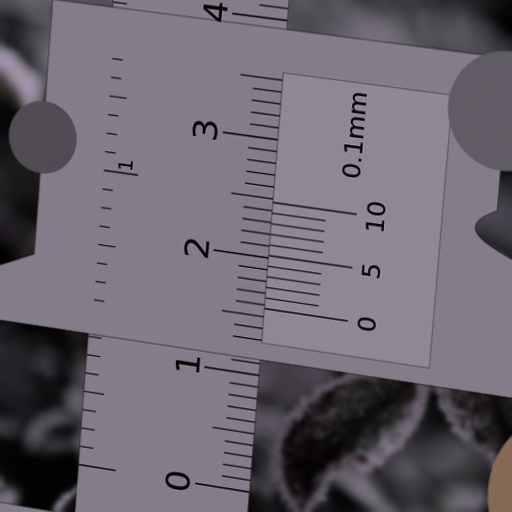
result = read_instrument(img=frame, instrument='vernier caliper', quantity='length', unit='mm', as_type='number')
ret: 15.7 mm
